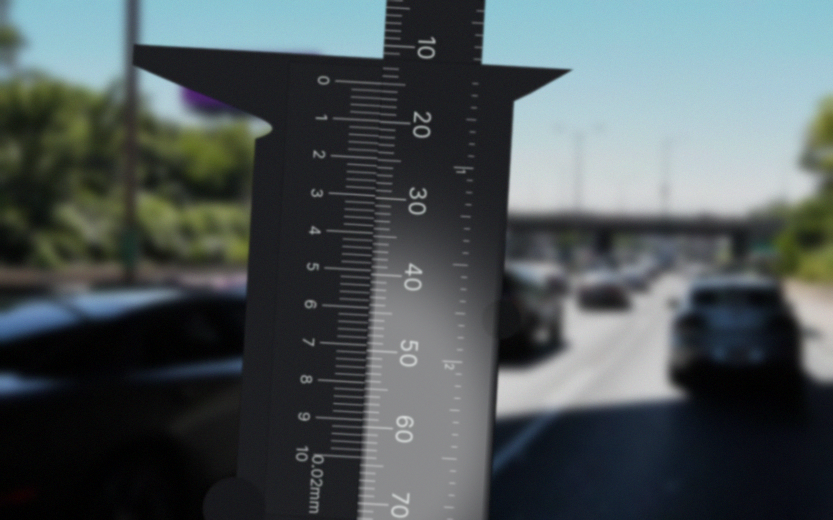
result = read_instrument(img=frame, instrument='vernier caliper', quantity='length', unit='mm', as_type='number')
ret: 15.0 mm
